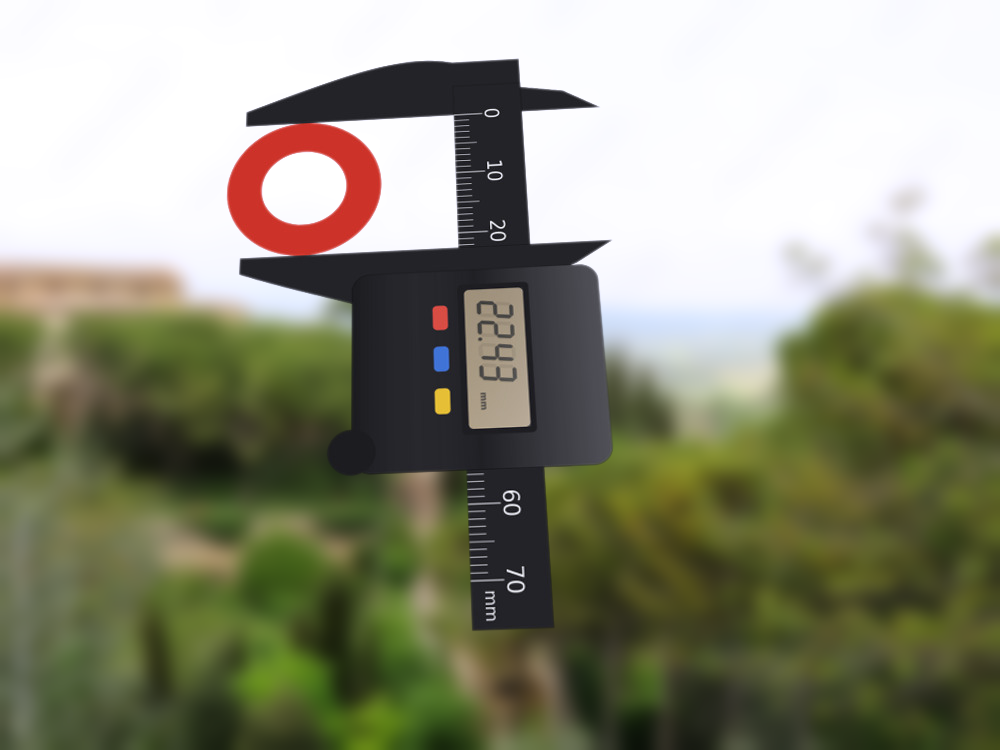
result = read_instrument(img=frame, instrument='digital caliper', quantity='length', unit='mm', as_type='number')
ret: 22.43 mm
